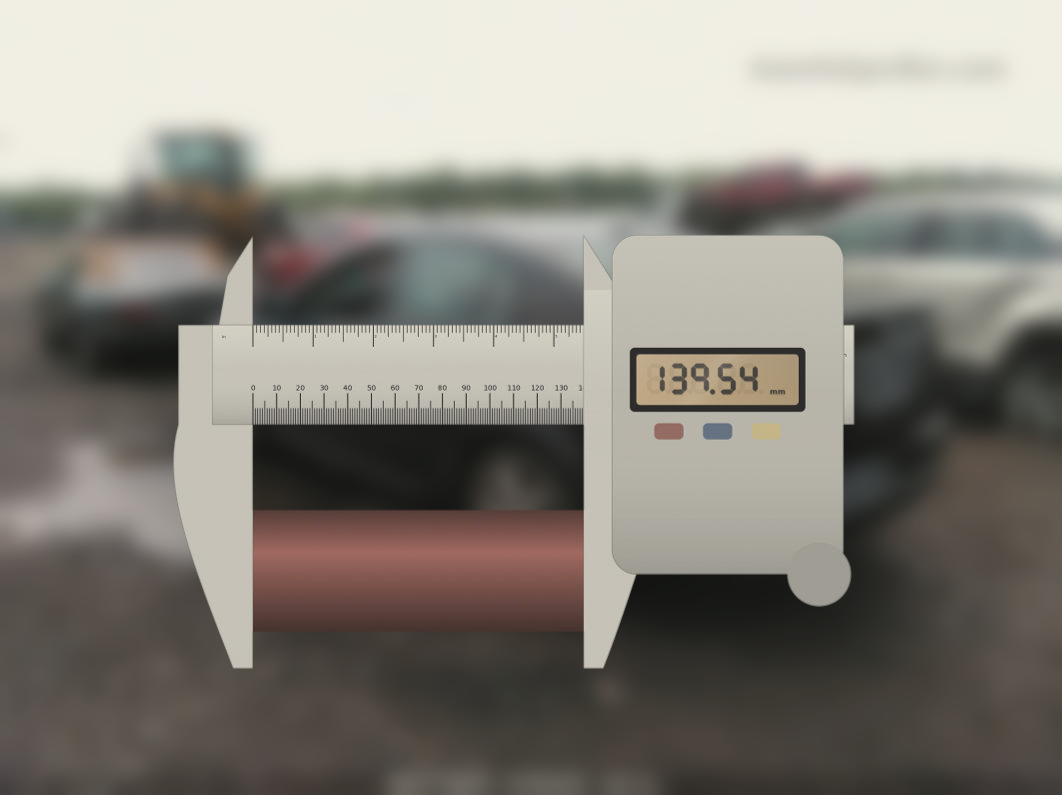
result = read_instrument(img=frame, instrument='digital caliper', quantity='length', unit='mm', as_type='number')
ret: 139.54 mm
